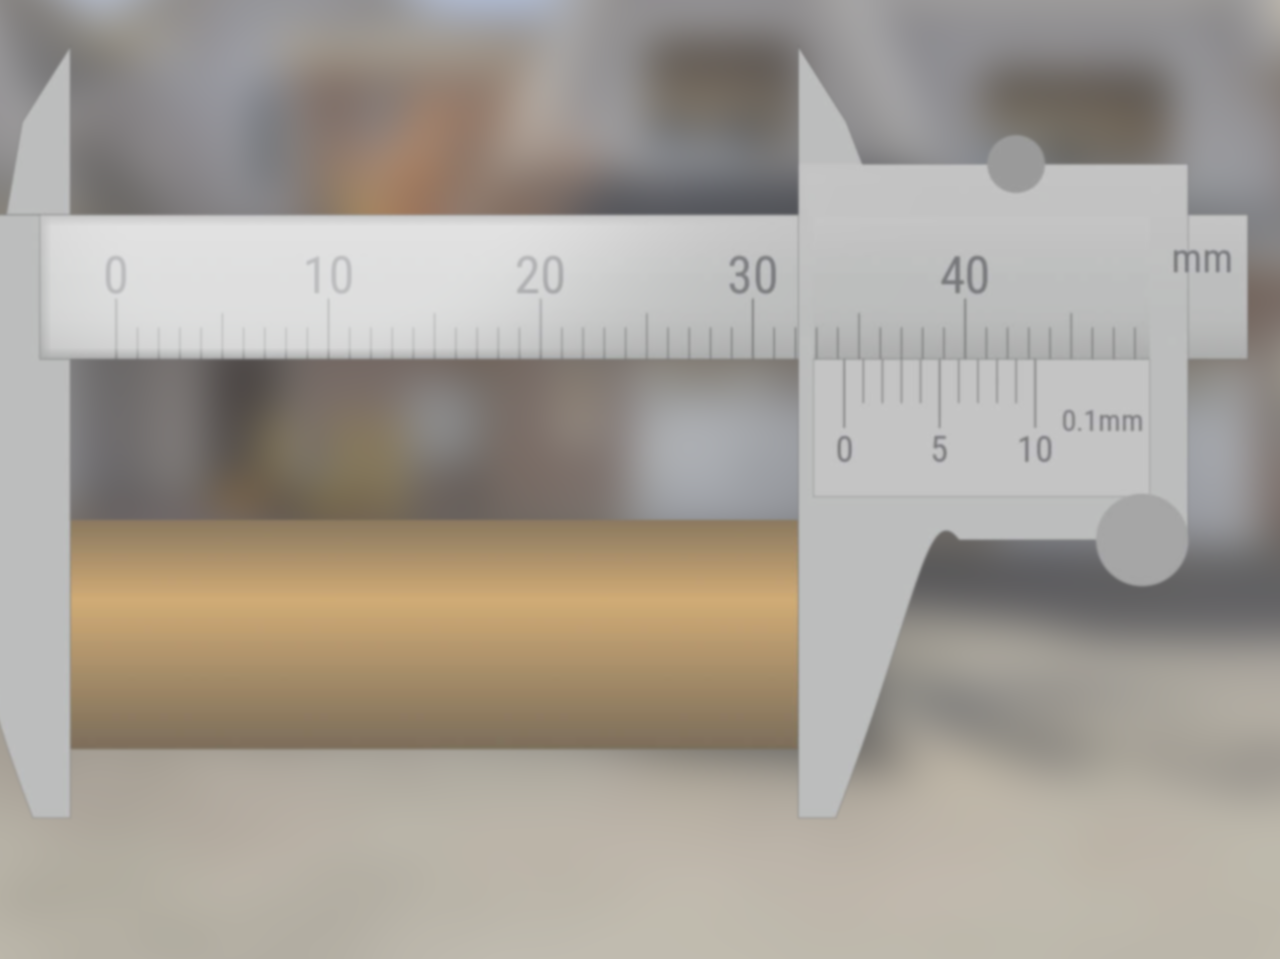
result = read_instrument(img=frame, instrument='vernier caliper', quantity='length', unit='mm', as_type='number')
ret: 34.3 mm
